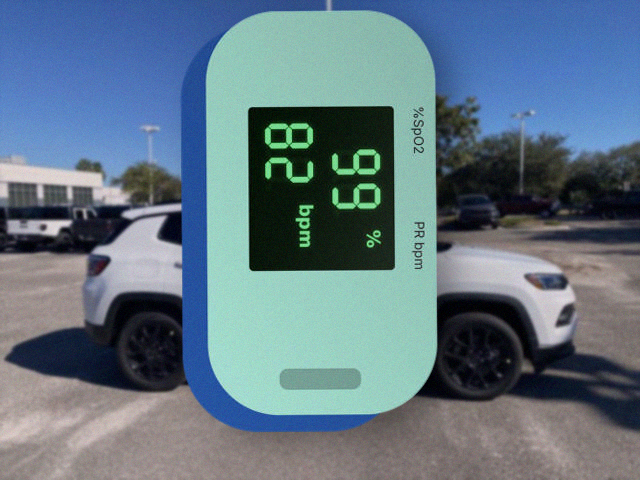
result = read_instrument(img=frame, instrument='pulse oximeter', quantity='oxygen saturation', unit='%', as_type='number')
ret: 99 %
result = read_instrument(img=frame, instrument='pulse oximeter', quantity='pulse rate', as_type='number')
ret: 82 bpm
